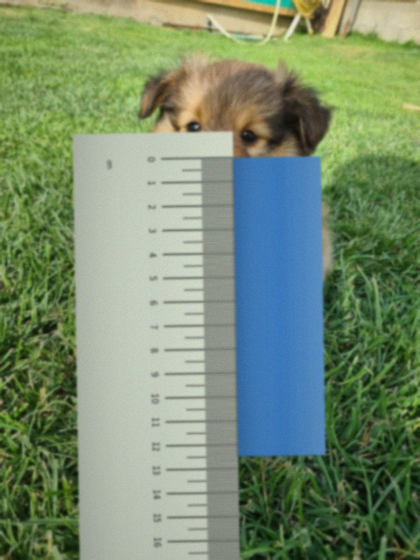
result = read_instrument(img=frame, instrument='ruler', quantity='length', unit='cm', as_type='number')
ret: 12.5 cm
